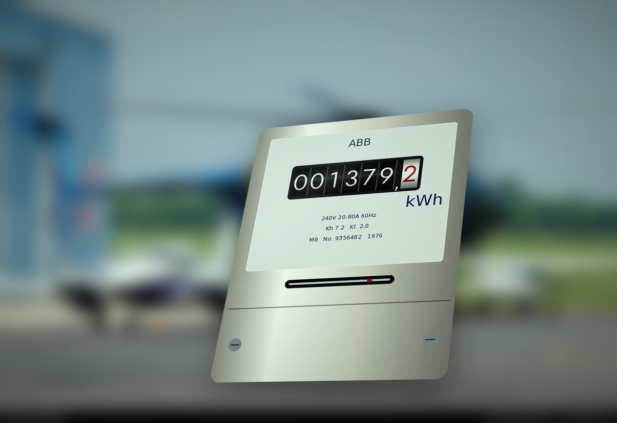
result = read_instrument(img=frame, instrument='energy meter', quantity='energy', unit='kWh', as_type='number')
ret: 1379.2 kWh
